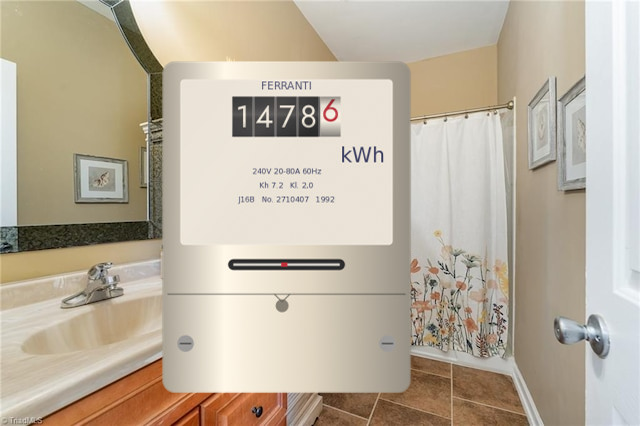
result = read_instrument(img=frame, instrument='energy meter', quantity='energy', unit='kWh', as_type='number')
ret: 1478.6 kWh
